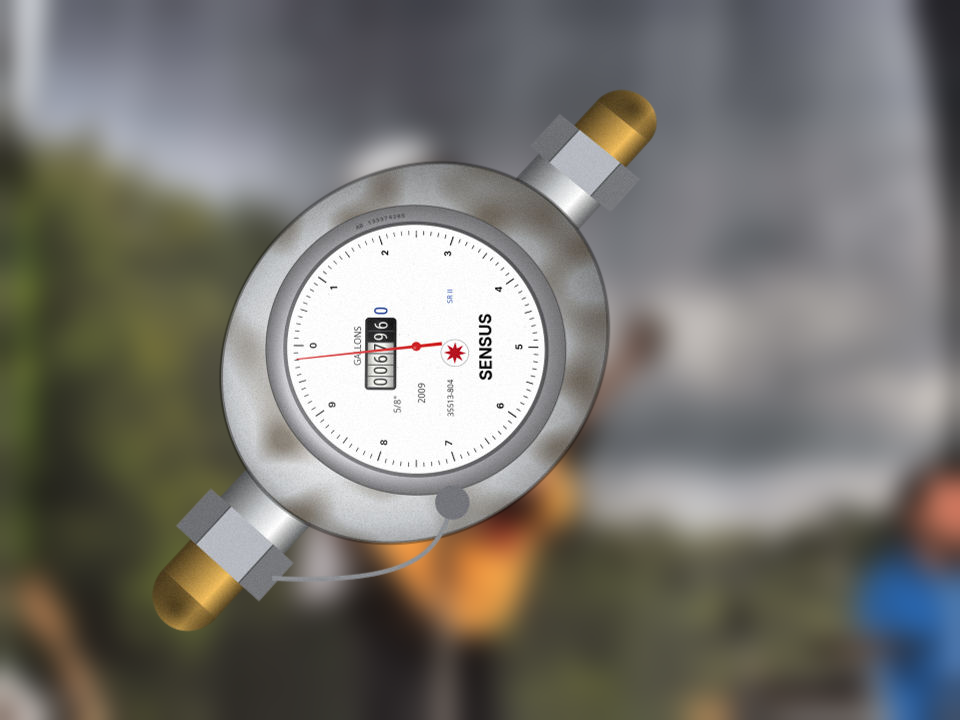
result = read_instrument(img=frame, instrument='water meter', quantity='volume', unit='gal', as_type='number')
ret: 67959.8 gal
